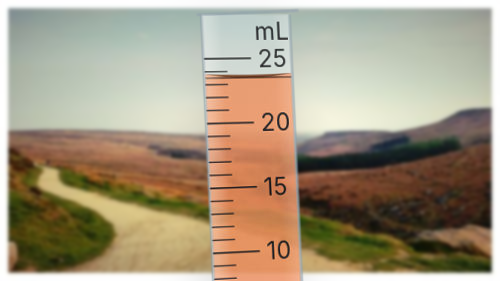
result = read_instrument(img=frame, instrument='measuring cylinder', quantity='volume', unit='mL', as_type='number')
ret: 23.5 mL
